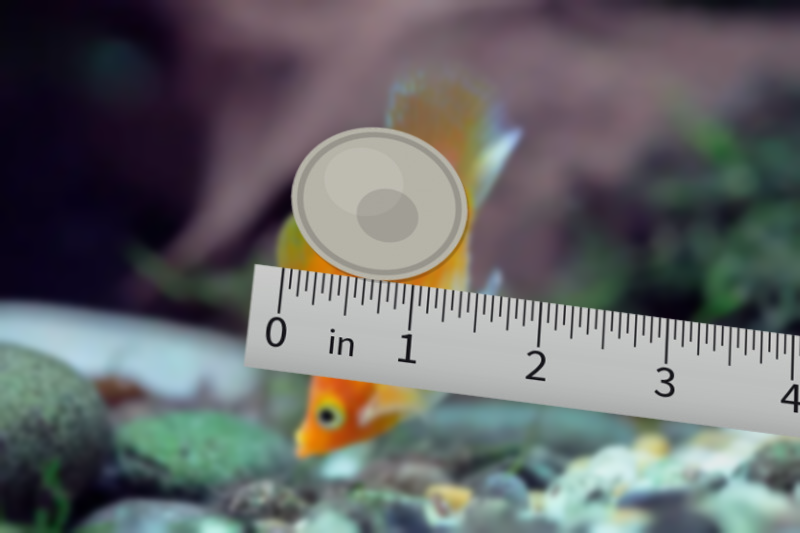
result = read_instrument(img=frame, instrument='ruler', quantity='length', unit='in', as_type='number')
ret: 1.375 in
